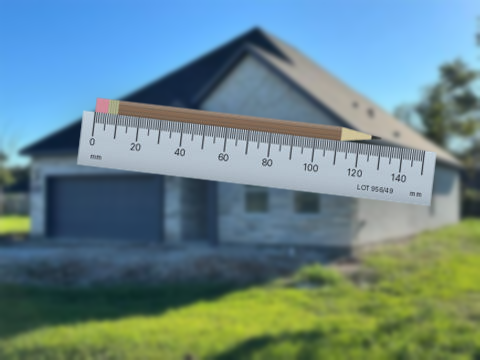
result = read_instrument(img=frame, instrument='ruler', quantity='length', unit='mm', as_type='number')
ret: 130 mm
